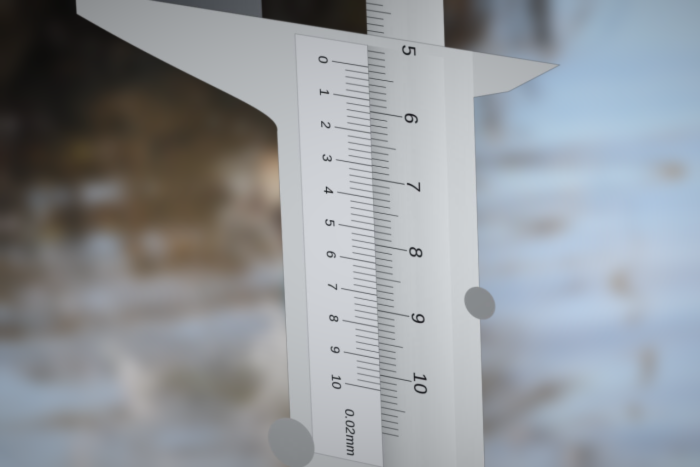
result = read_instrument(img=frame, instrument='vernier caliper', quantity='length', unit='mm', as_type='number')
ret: 53.4 mm
